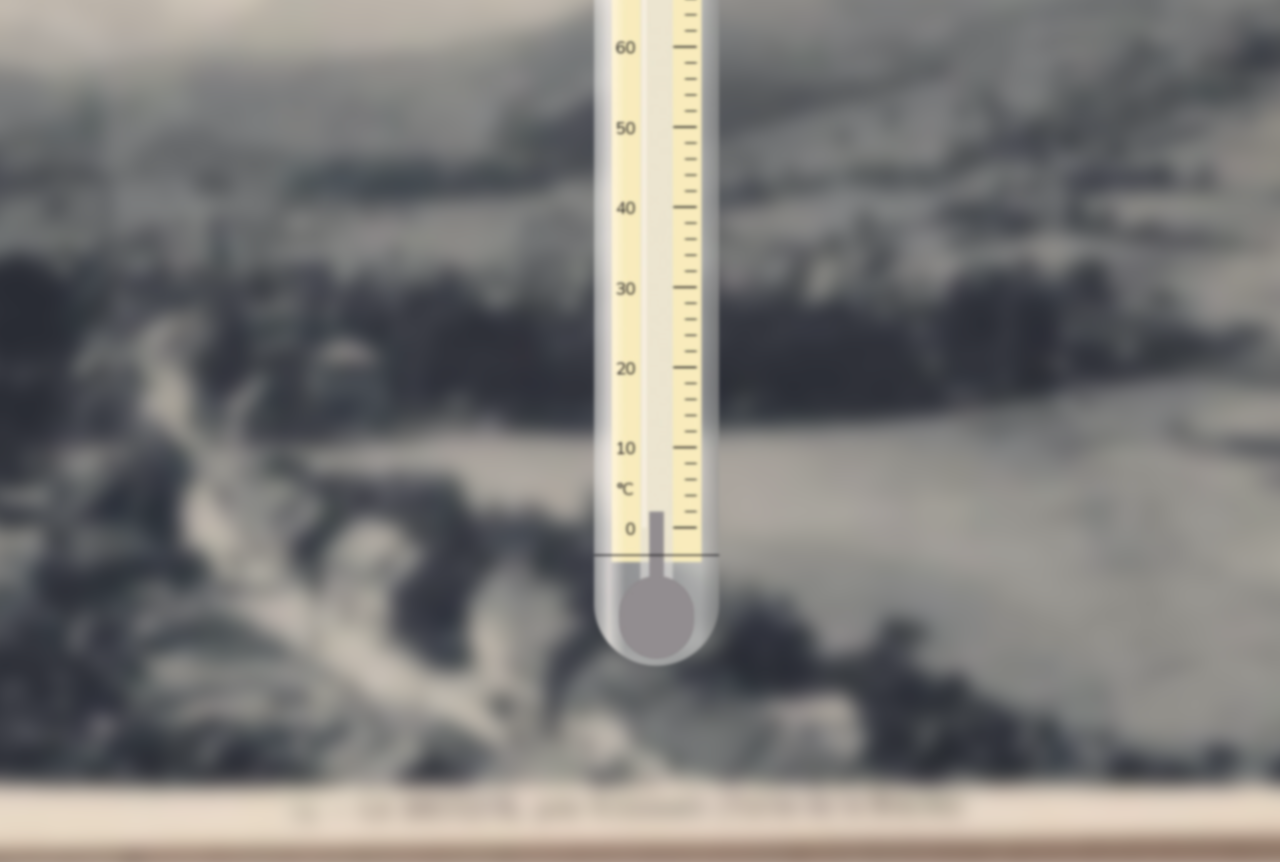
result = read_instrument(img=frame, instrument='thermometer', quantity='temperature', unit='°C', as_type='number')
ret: 2 °C
